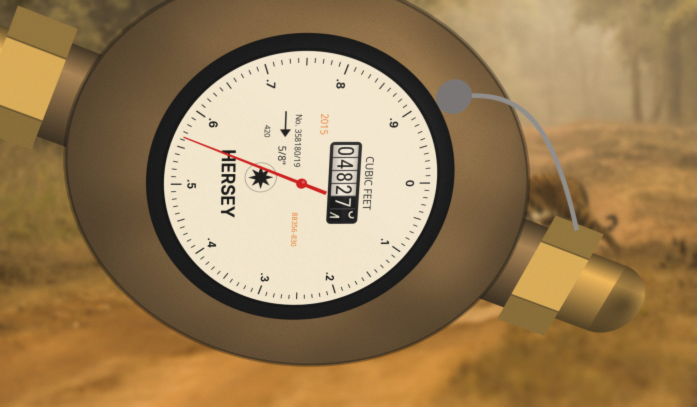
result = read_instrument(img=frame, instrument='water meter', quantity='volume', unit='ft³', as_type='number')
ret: 48273.56 ft³
